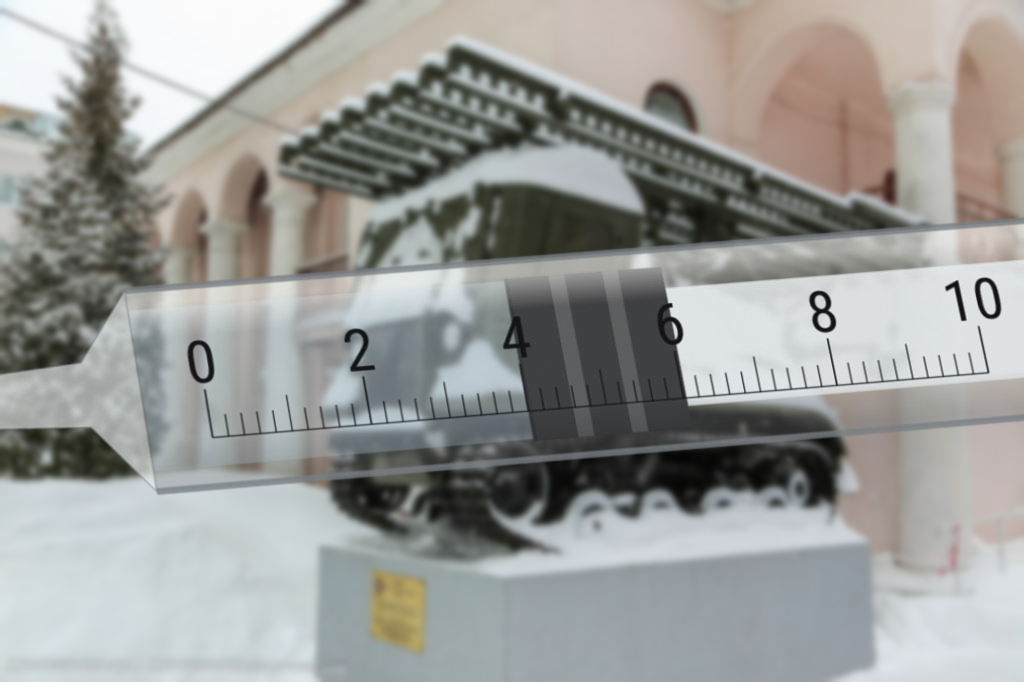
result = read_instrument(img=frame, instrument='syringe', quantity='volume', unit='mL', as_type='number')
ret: 4 mL
